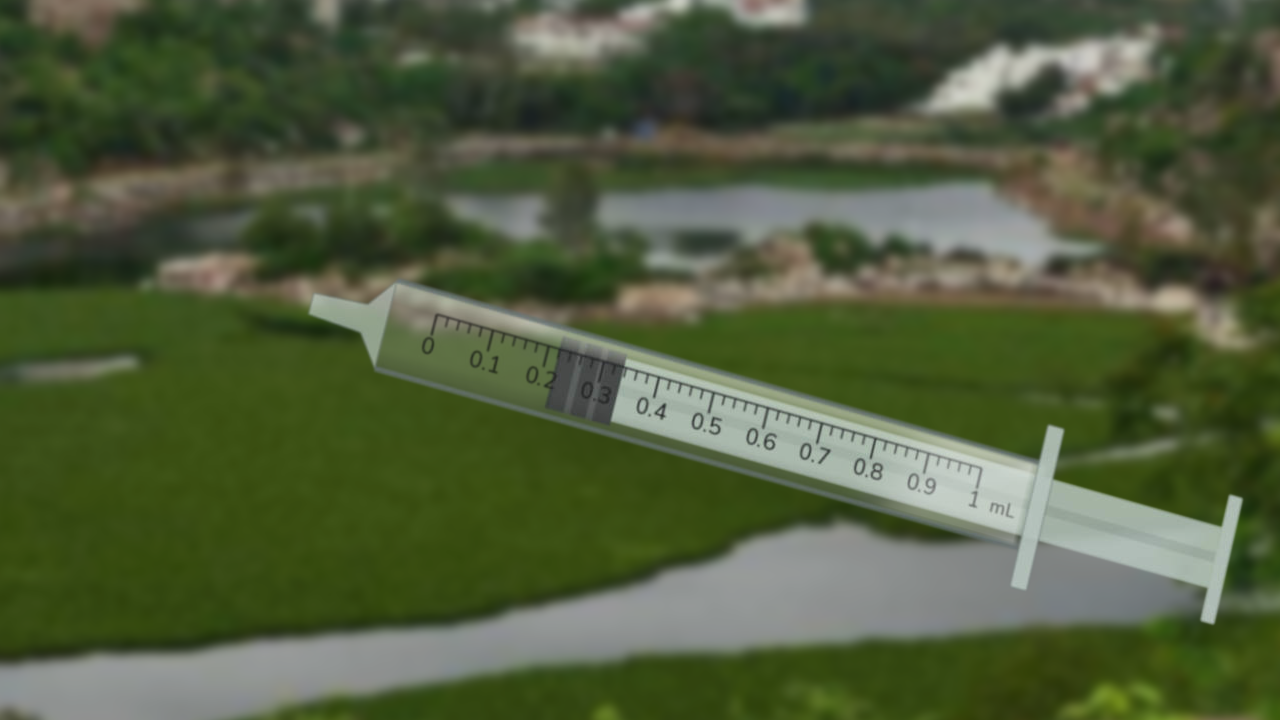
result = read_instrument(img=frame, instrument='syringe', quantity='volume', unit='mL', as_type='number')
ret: 0.22 mL
